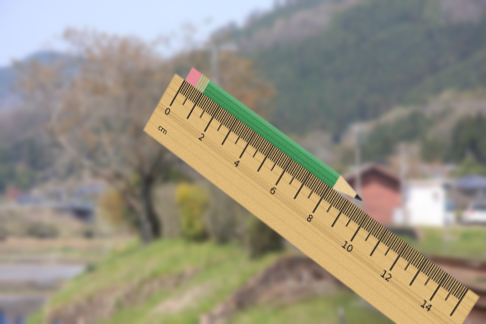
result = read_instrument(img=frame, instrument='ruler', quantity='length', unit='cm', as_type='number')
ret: 9.5 cm
